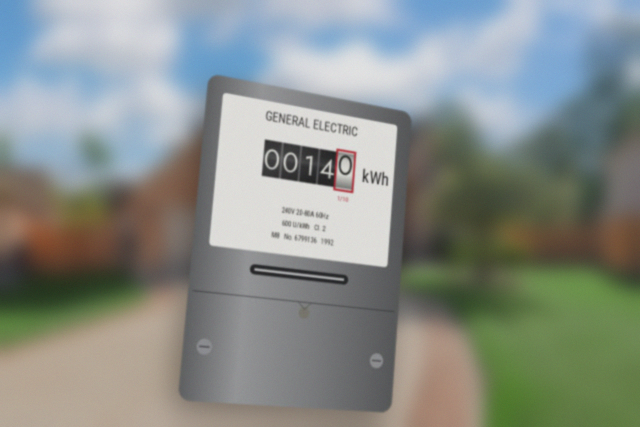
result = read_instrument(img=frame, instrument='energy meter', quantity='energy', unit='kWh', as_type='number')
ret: 14.0 kWh
